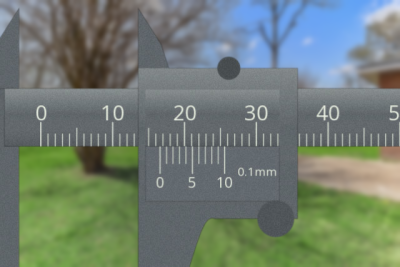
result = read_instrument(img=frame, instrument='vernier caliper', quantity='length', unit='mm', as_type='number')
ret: 16.6 mm
